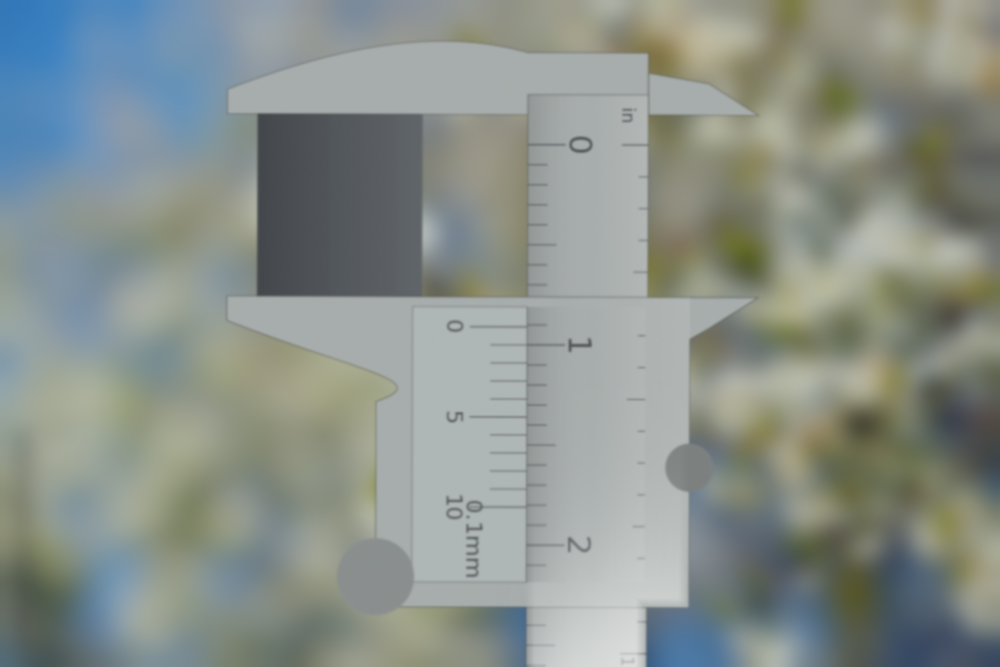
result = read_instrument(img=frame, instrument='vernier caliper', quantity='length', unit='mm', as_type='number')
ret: 9.1 mm
